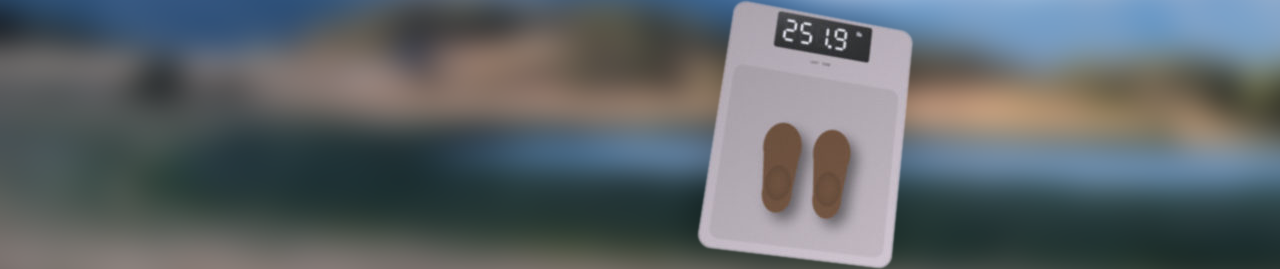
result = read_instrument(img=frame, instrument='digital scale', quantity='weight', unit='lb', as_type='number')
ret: 251.9 lb
